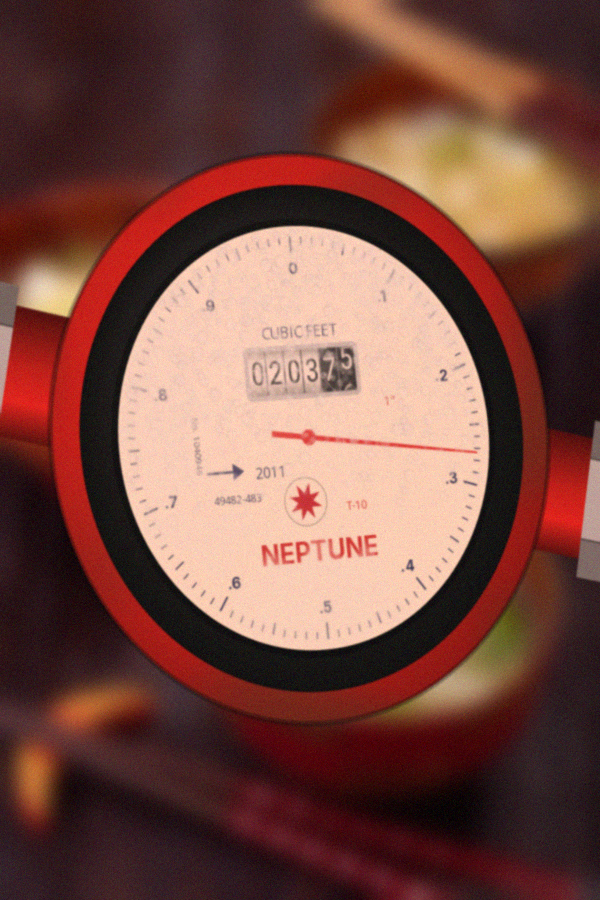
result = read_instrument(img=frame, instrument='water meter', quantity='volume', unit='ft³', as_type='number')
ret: 20375.27 ft³
